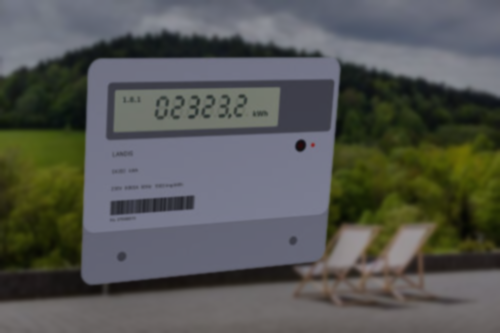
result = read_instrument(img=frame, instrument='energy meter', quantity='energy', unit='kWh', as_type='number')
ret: 2323.2 kWh
